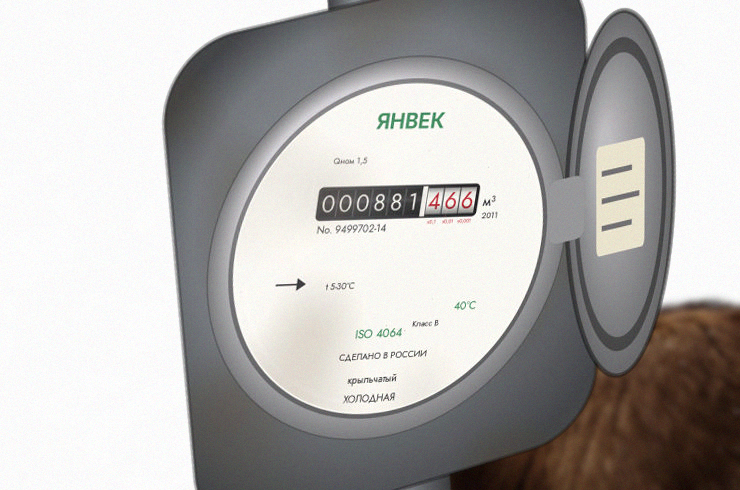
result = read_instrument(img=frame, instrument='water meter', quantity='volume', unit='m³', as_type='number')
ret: 881.466 m³
